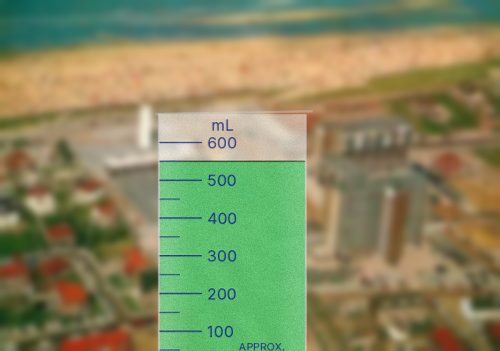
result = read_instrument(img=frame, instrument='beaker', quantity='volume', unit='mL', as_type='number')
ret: 550 mL
